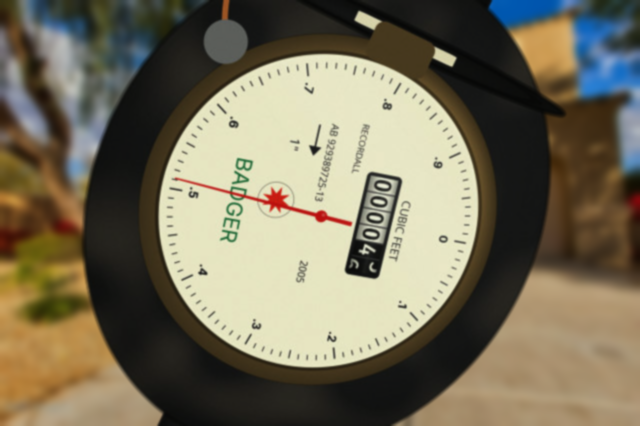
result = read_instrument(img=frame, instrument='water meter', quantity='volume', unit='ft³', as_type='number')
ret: 45.51 ft³
